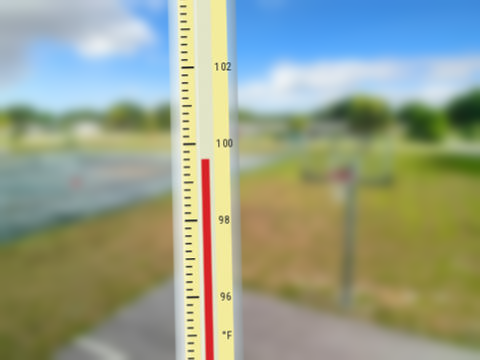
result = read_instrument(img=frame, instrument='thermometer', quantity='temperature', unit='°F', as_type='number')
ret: 99.6 °F
